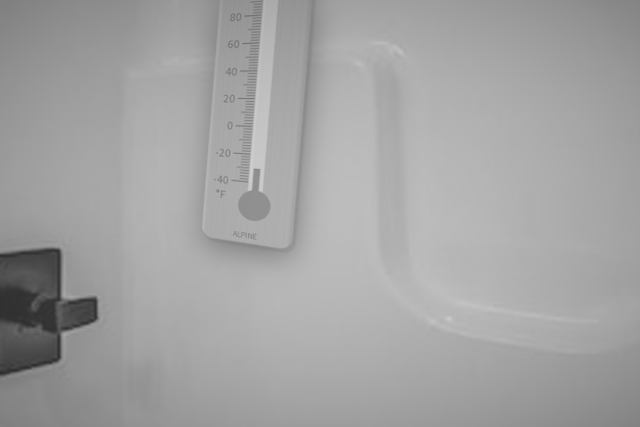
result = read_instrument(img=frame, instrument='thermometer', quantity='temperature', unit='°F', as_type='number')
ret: -30 °F
